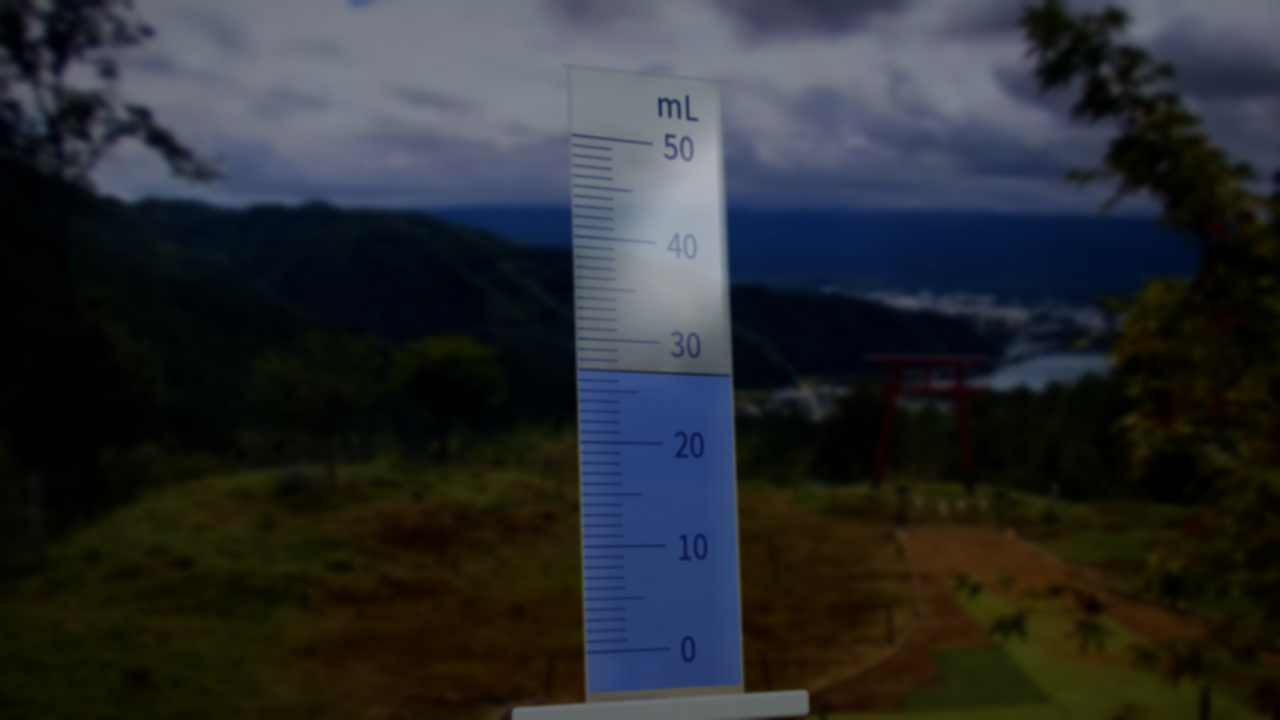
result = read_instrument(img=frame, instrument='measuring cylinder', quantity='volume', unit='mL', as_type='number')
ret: 27 mL
